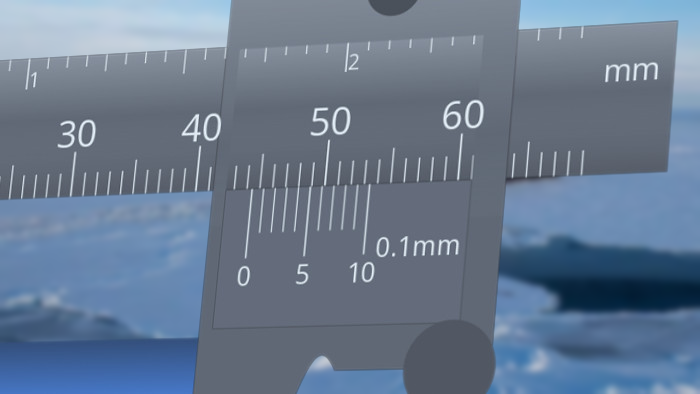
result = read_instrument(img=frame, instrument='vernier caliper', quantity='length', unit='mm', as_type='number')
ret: 44.4 mm
